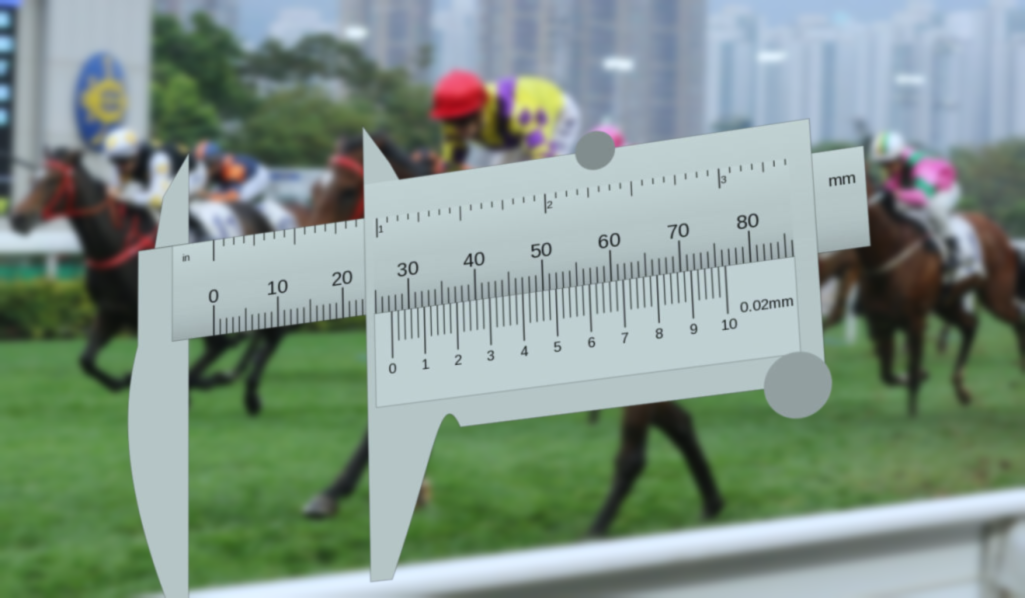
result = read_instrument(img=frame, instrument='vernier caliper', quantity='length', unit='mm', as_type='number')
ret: 27.4 mm
